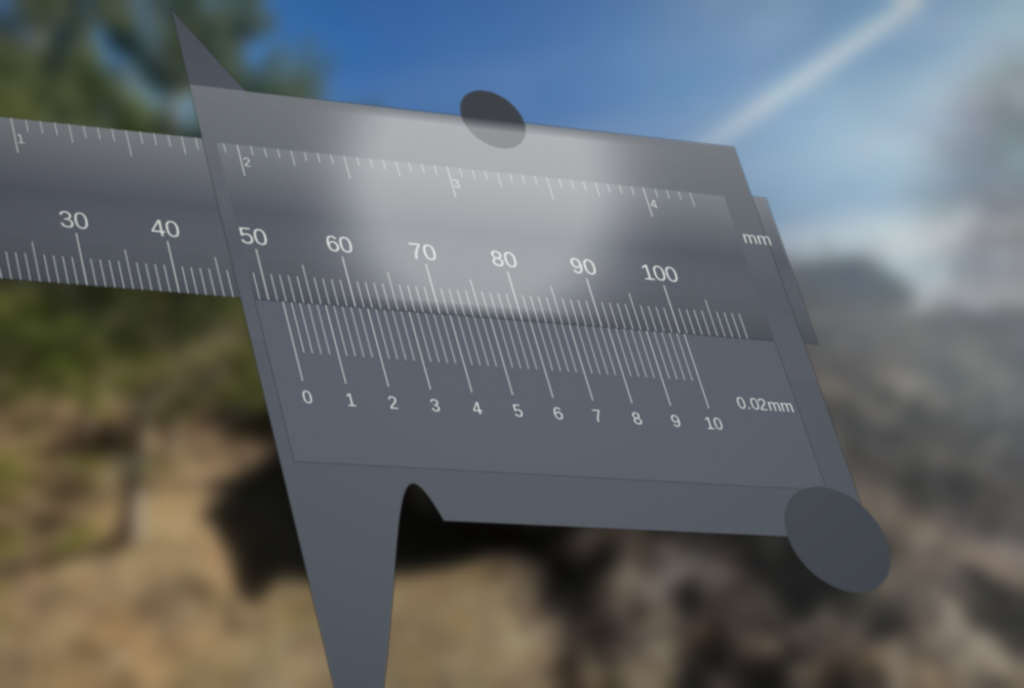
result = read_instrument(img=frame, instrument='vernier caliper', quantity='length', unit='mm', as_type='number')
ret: 51.6 mm
